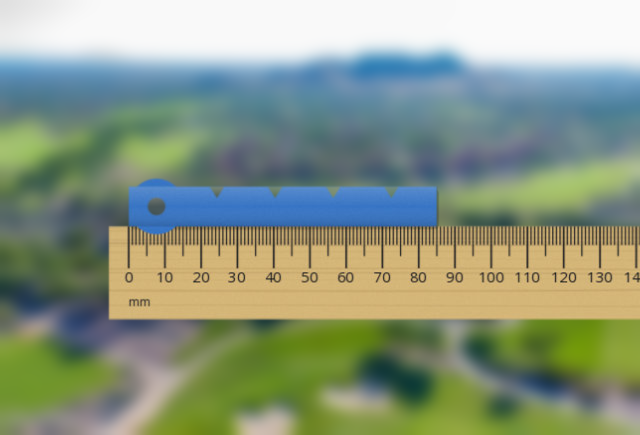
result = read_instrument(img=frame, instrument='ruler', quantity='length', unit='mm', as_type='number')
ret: 85 mm
